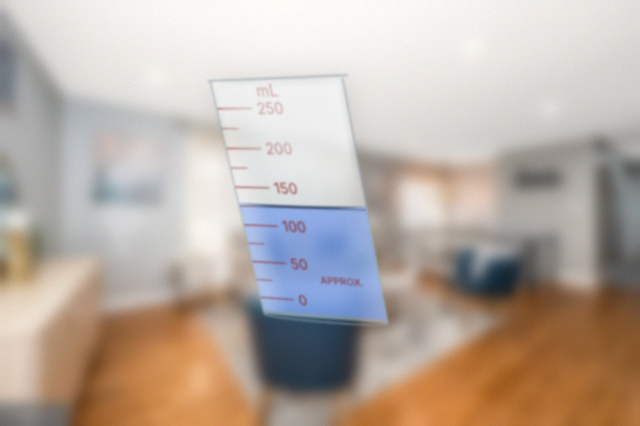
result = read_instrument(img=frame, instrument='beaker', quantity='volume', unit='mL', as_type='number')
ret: 125 mL
